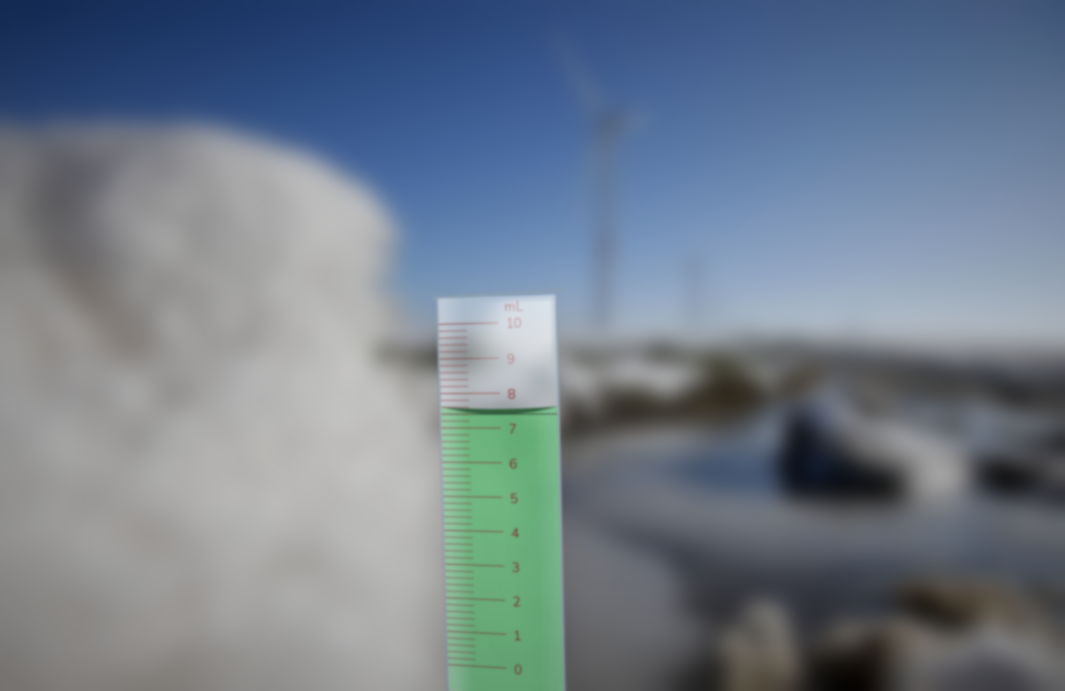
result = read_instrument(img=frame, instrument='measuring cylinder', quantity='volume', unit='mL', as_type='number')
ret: 7.4 mL
